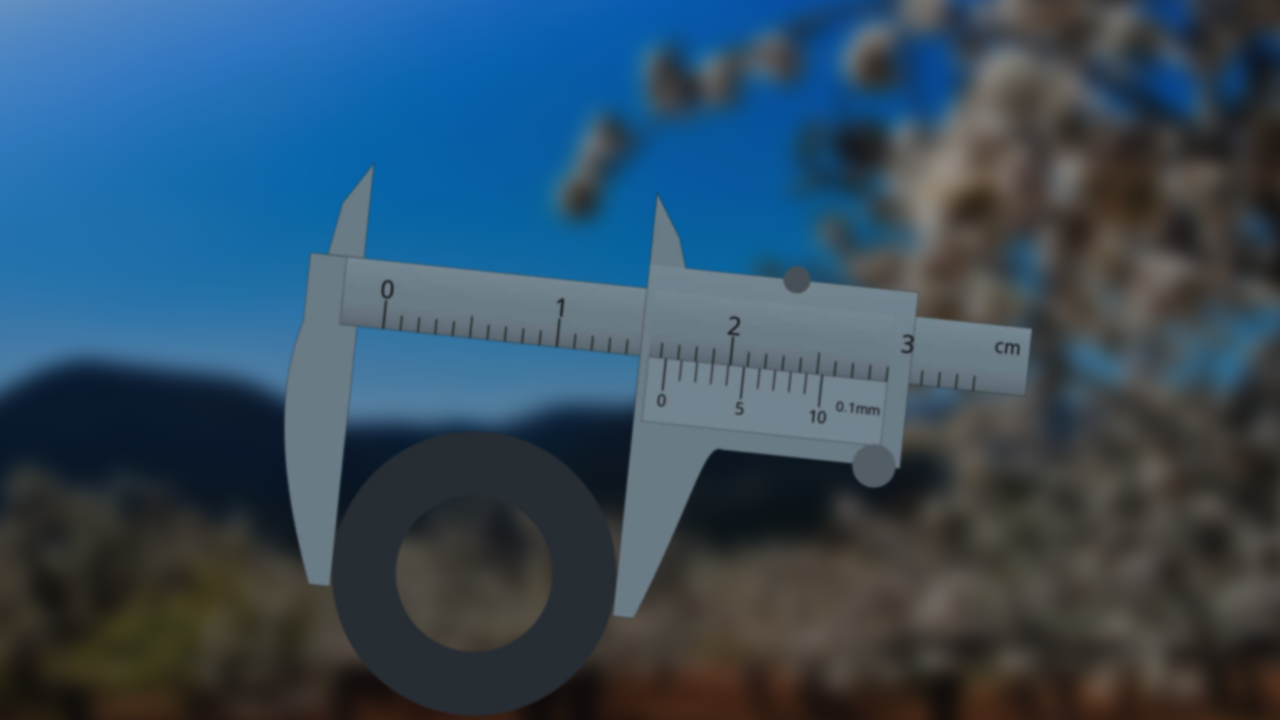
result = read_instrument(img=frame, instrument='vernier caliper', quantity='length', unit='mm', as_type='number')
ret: 16.3 mm
